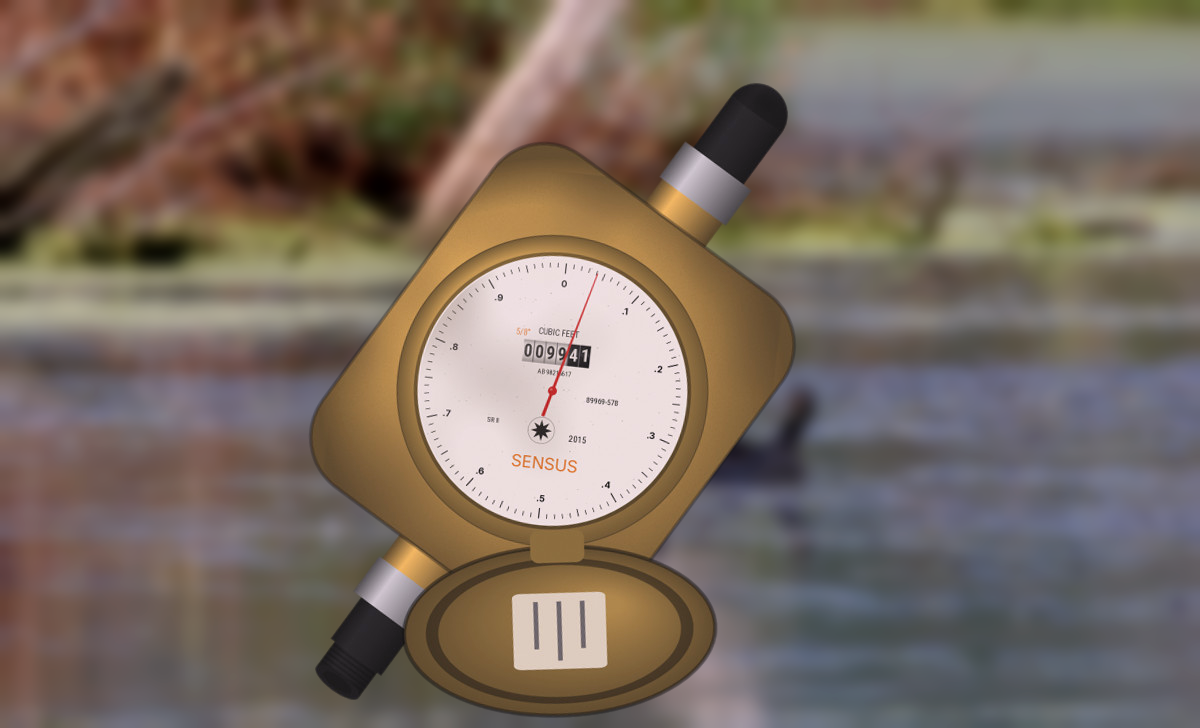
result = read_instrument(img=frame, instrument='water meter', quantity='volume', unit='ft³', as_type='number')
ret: 9941.04 ft³
